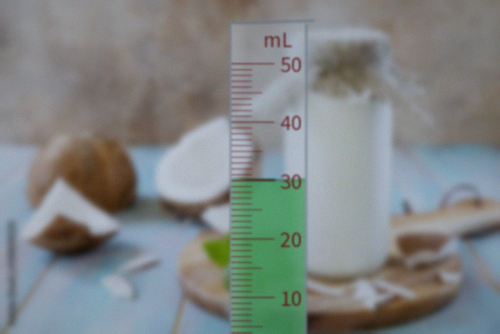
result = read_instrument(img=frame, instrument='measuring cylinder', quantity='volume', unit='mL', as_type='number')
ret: 30 mL
